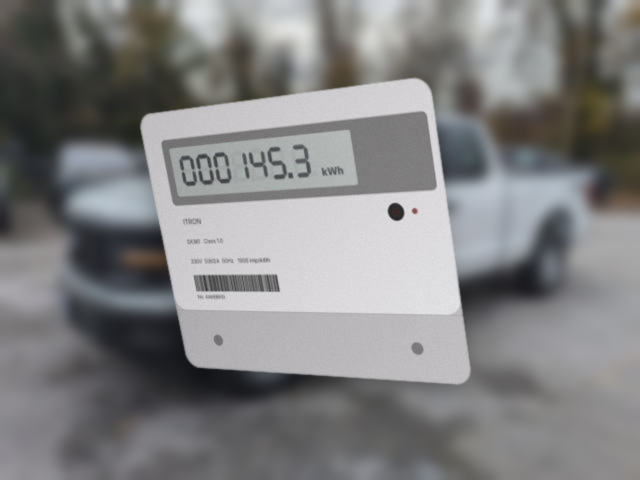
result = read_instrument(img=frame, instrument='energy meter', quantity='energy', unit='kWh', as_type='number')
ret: 145.3 kWh
